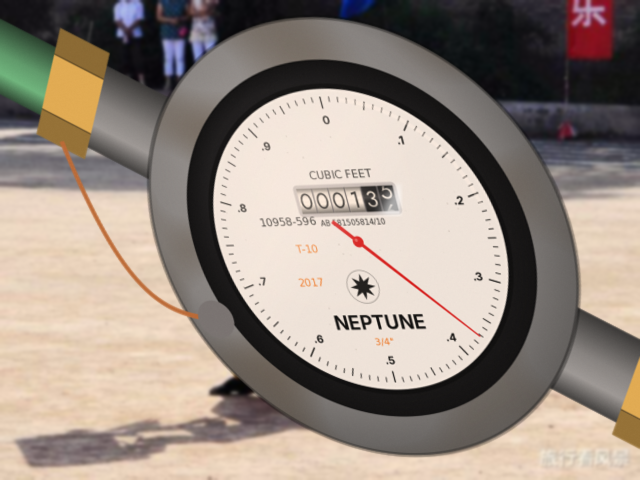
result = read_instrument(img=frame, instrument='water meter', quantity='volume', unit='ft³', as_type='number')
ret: 135.37 ft³
